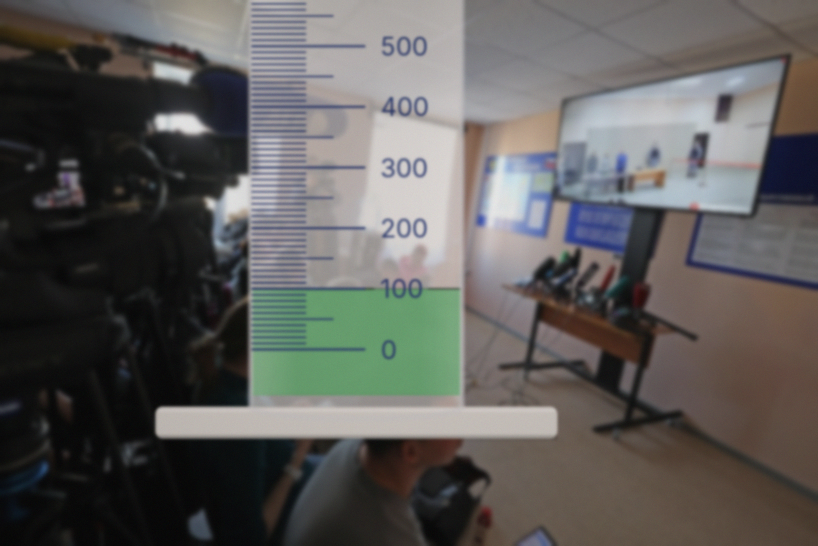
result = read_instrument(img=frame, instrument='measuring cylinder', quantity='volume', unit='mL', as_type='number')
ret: 100 mL
